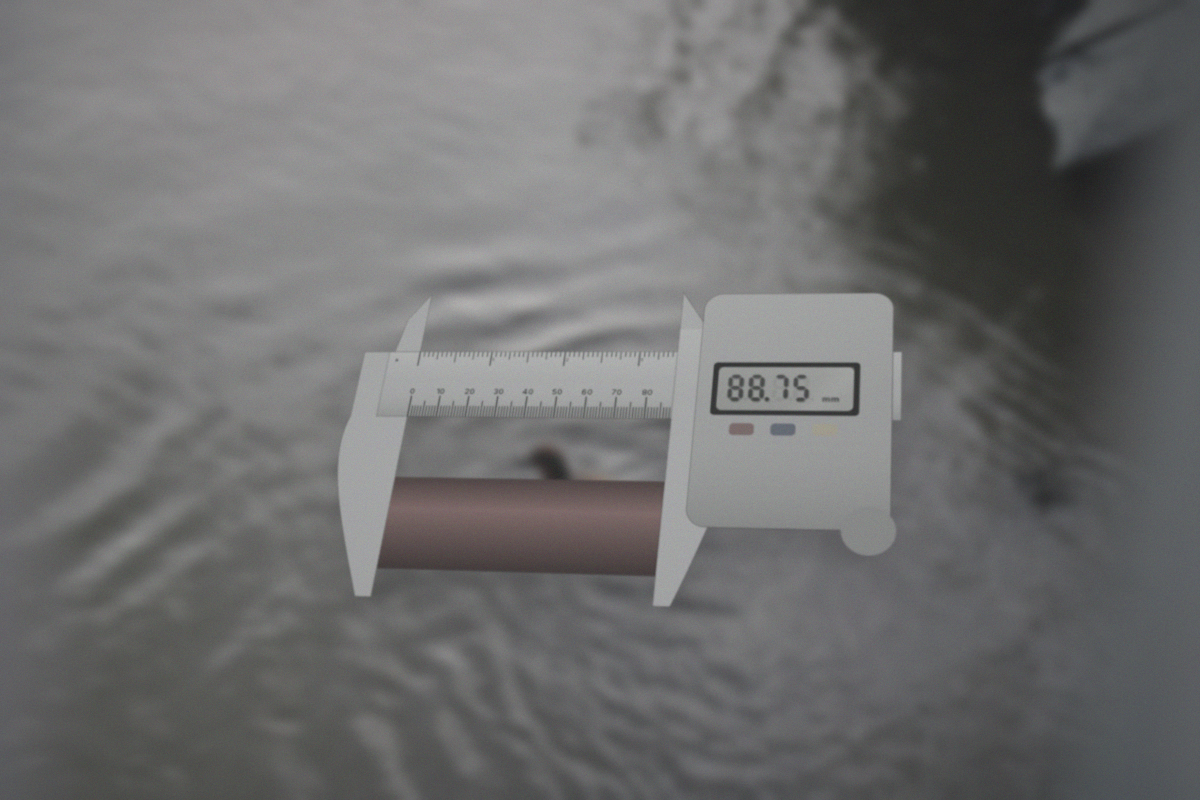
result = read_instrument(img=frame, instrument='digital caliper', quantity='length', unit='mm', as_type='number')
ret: 88.75 mm
